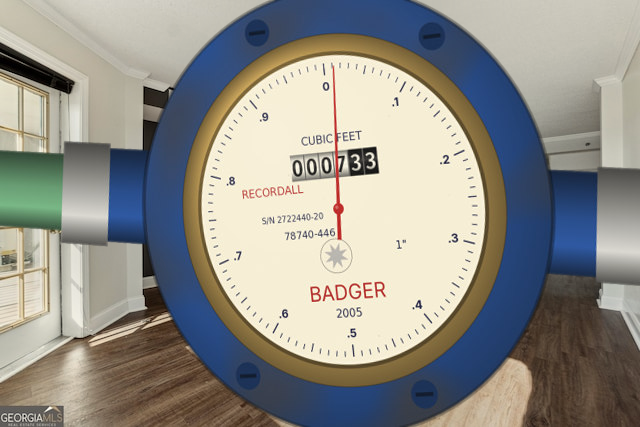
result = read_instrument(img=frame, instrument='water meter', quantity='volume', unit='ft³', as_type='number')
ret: 733.01 ft³
